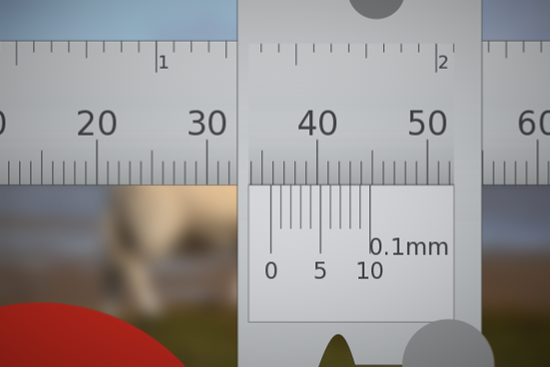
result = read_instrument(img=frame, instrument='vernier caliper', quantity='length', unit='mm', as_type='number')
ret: 35.8 mm
